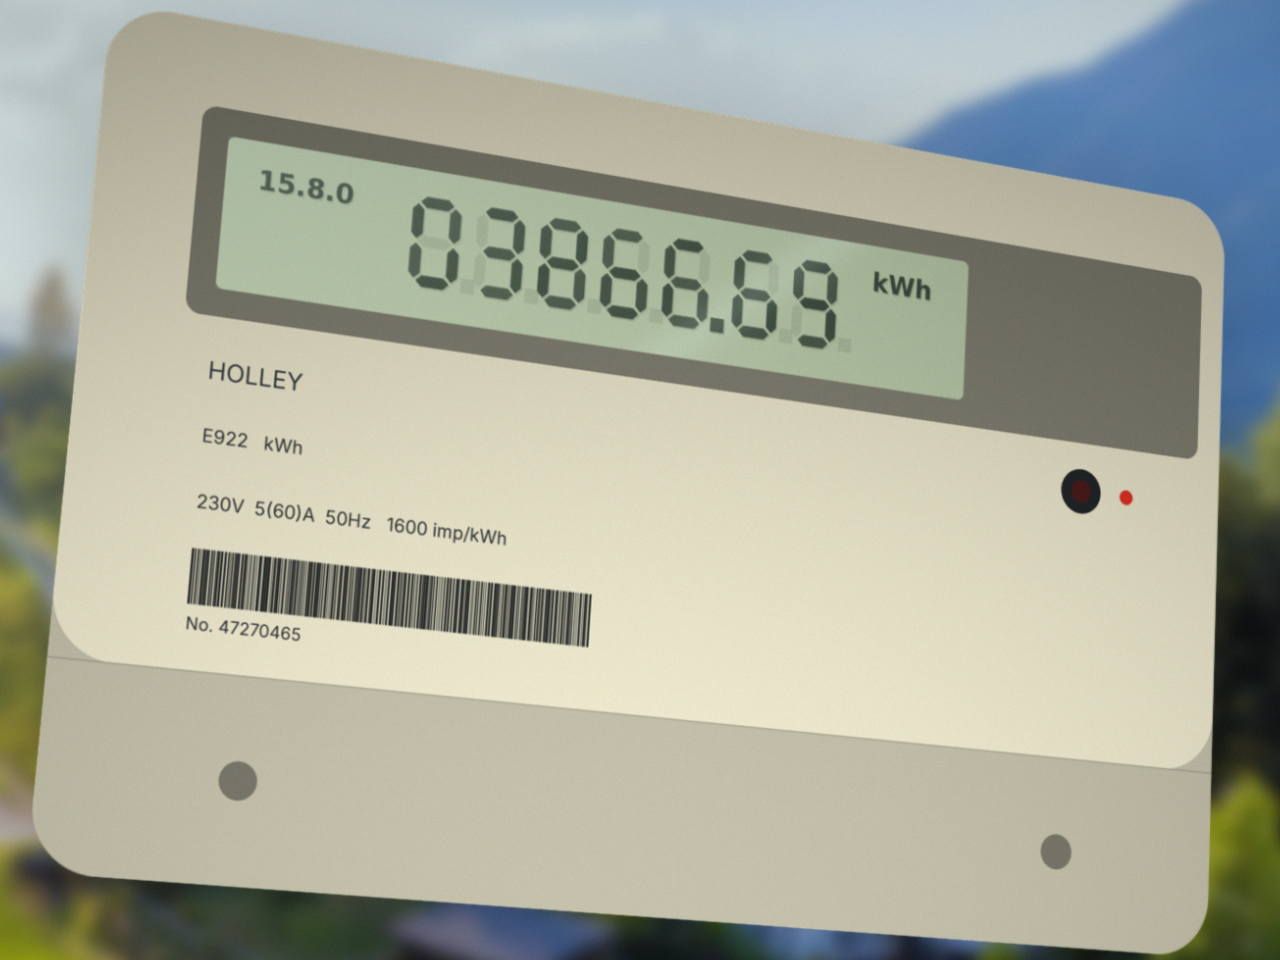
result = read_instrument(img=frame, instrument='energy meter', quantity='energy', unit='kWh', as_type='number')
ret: 3866.69 kWh
